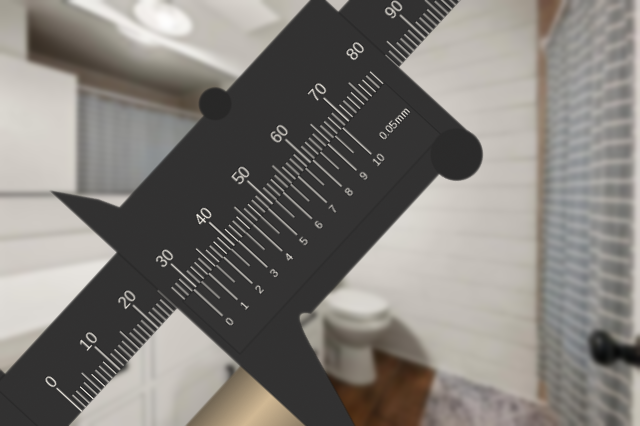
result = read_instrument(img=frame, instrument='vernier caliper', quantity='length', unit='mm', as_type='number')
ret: 29.4 mm
